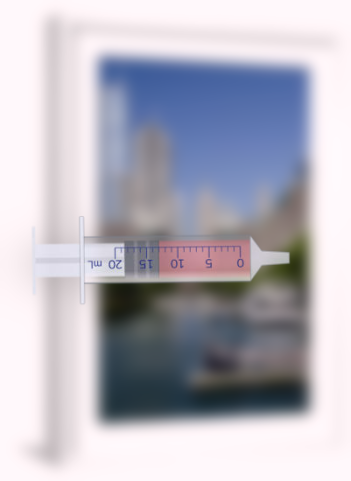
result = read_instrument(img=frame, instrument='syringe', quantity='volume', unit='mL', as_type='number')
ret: 13 mL
